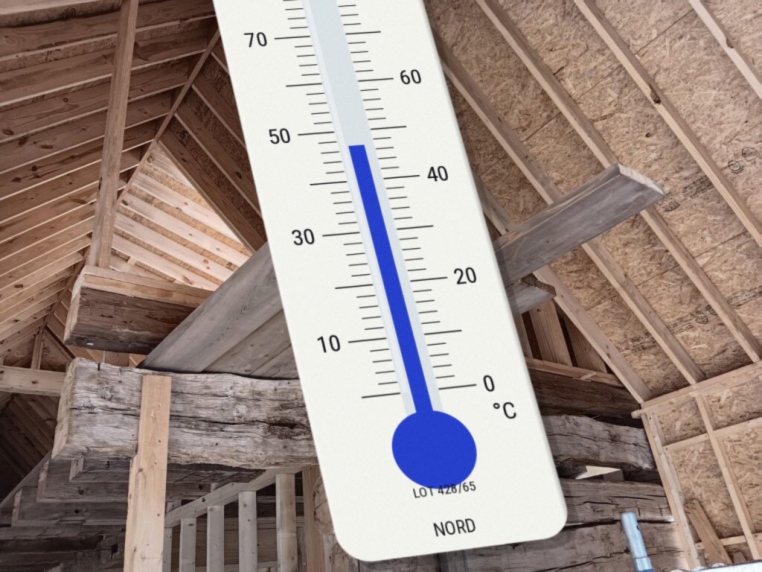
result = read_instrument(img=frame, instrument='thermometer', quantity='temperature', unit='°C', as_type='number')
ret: 47 °C
